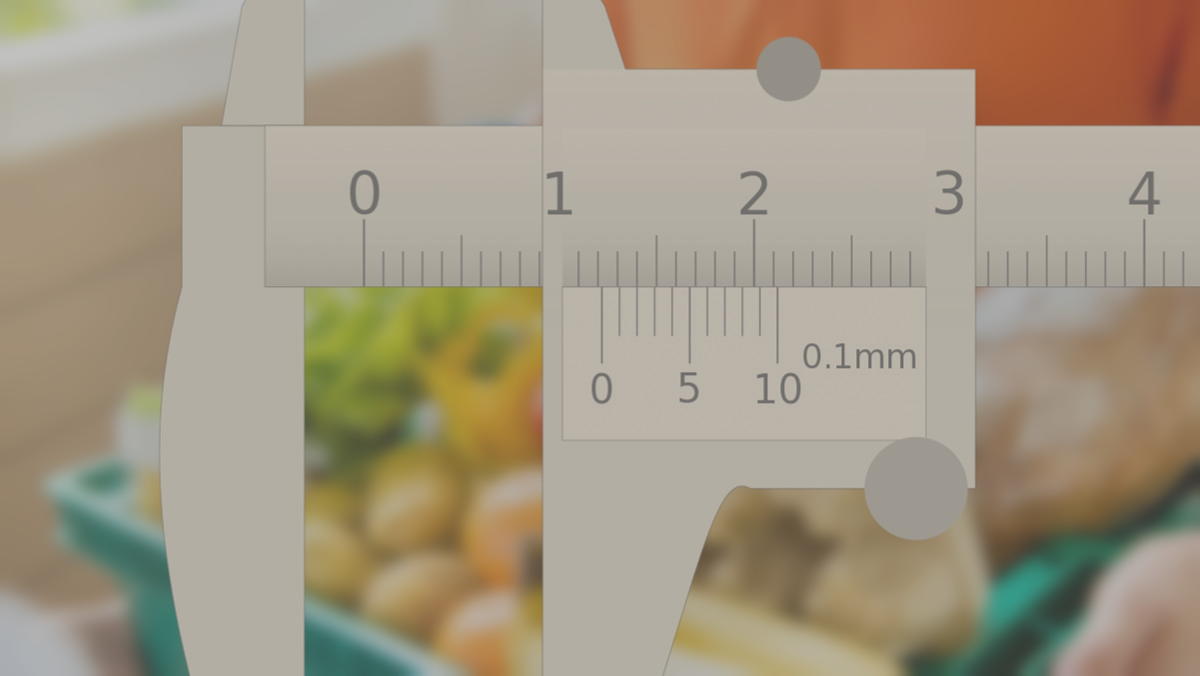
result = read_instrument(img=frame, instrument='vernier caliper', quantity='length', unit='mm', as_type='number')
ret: 12.2 mm
